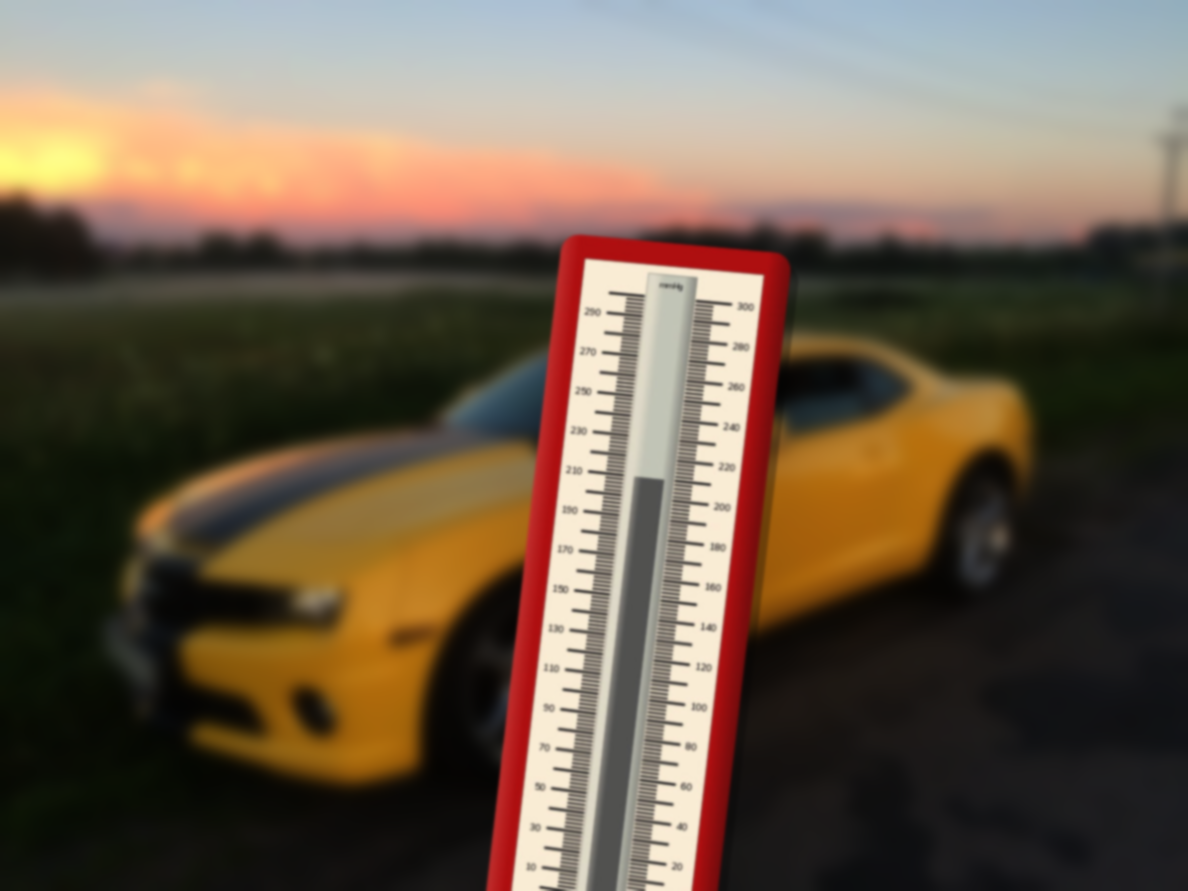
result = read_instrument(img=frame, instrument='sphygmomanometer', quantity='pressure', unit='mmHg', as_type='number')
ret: 210 mmHg
